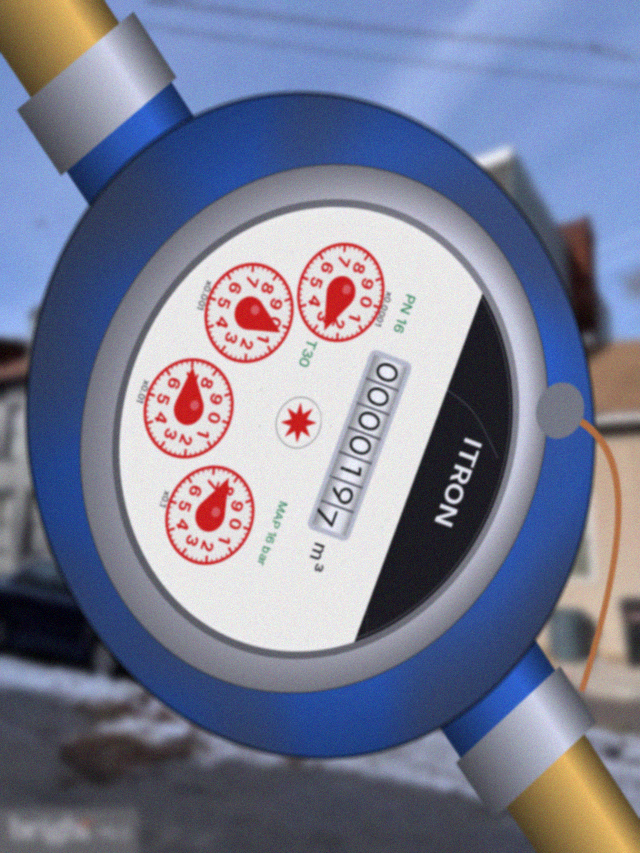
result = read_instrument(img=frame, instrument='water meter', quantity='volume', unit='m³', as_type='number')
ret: 196.7702 m³
